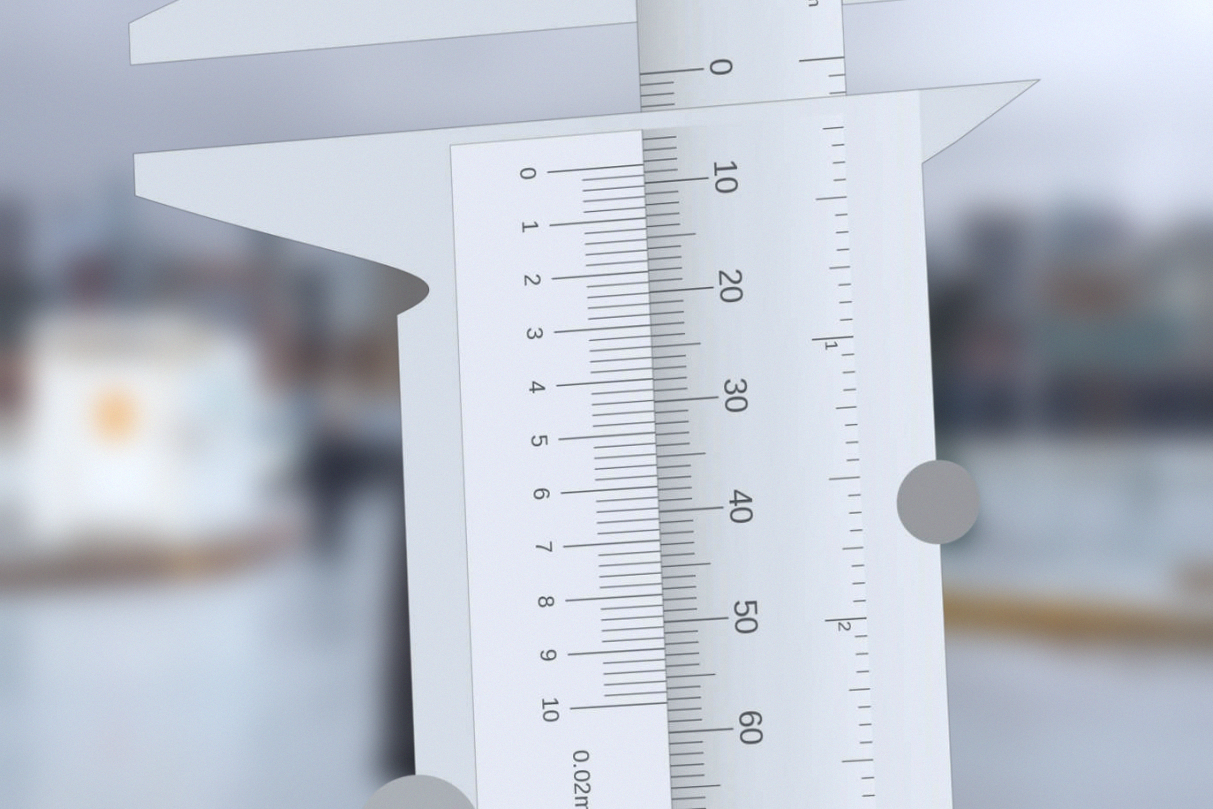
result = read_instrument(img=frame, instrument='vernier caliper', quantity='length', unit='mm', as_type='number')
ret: 8.3 mm
